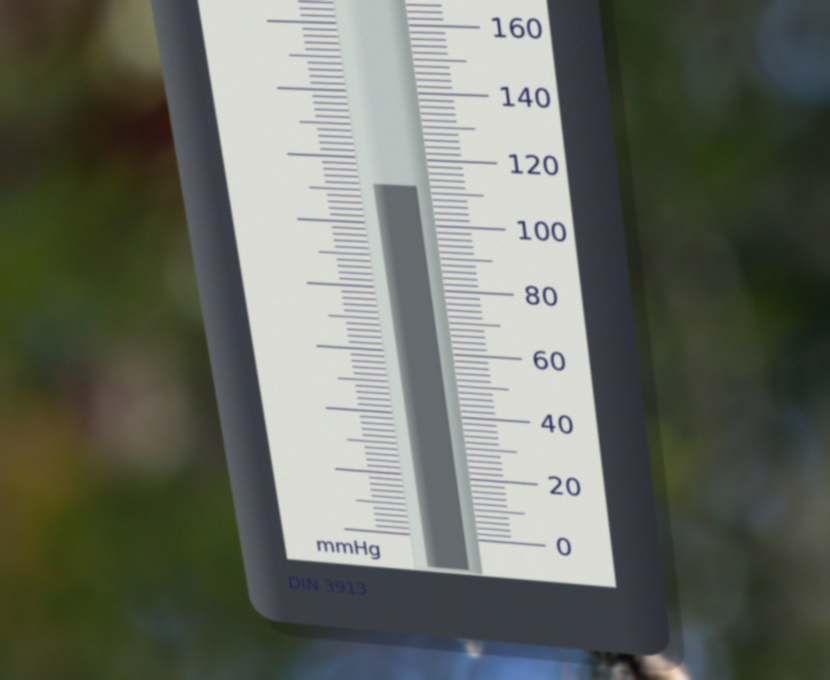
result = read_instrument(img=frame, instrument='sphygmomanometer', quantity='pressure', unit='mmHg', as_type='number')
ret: 112 mmHg
